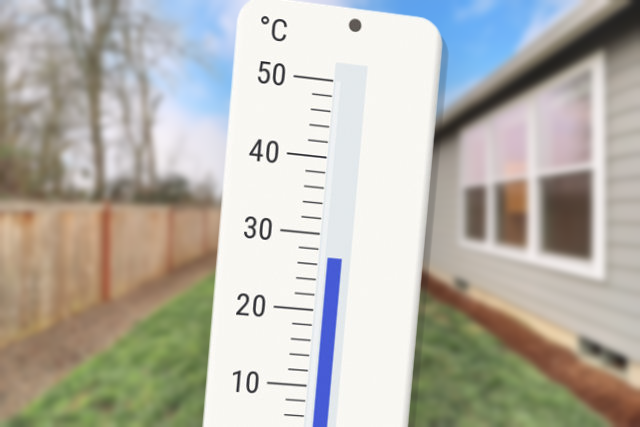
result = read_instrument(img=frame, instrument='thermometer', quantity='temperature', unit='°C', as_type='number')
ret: 27 °C
